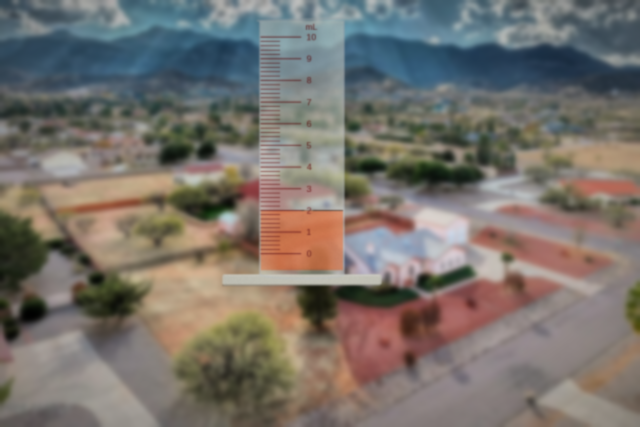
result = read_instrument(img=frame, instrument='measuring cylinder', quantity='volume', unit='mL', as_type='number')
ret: 2 mL
